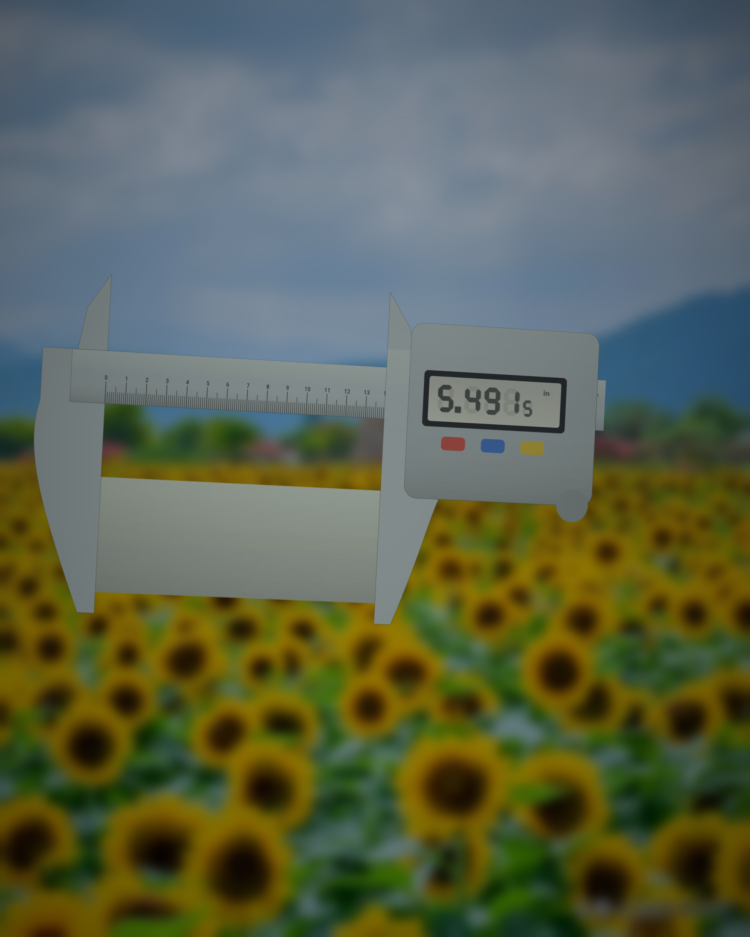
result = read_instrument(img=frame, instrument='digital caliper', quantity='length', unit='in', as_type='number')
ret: 5.4915 in
